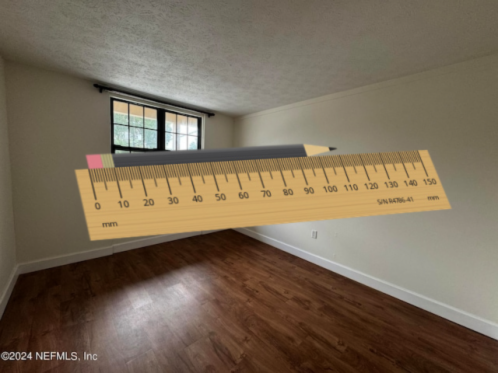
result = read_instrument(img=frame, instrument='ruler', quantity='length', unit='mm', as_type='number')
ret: 110 mm
